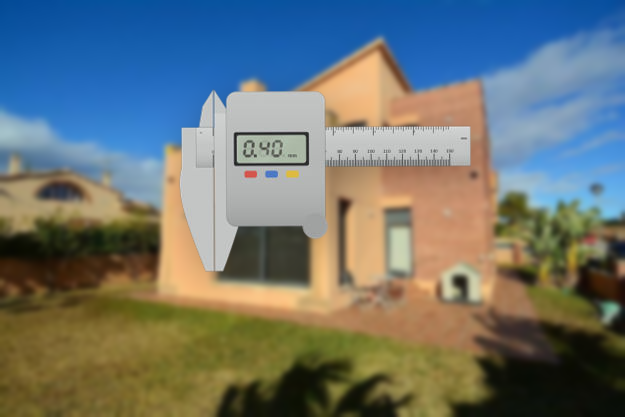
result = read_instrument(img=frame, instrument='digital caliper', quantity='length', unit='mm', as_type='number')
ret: 0.40 mm
